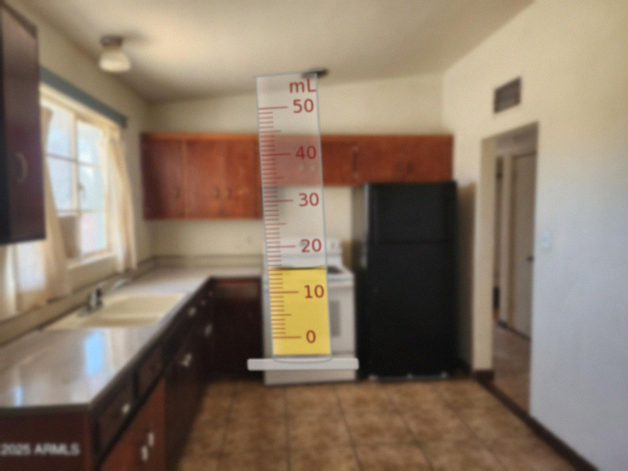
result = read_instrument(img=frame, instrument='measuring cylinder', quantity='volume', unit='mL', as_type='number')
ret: 15 mL
